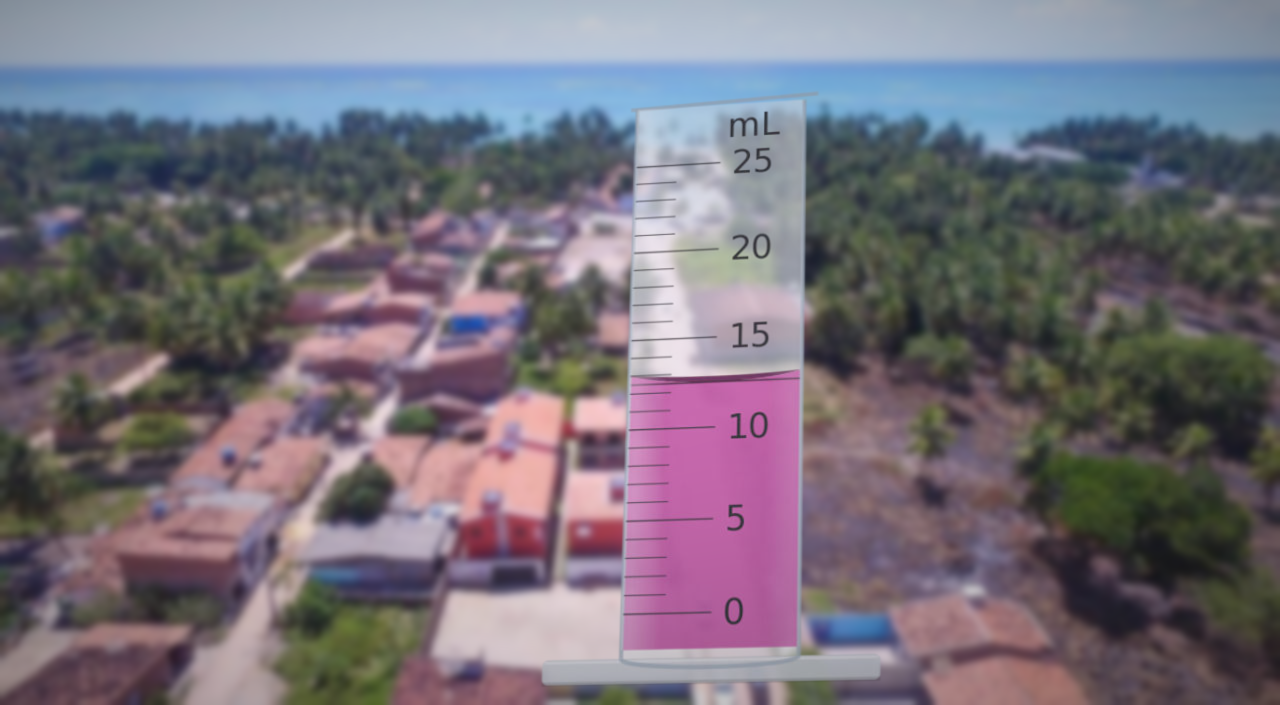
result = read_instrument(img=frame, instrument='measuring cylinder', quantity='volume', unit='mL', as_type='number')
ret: 12.5 mL
